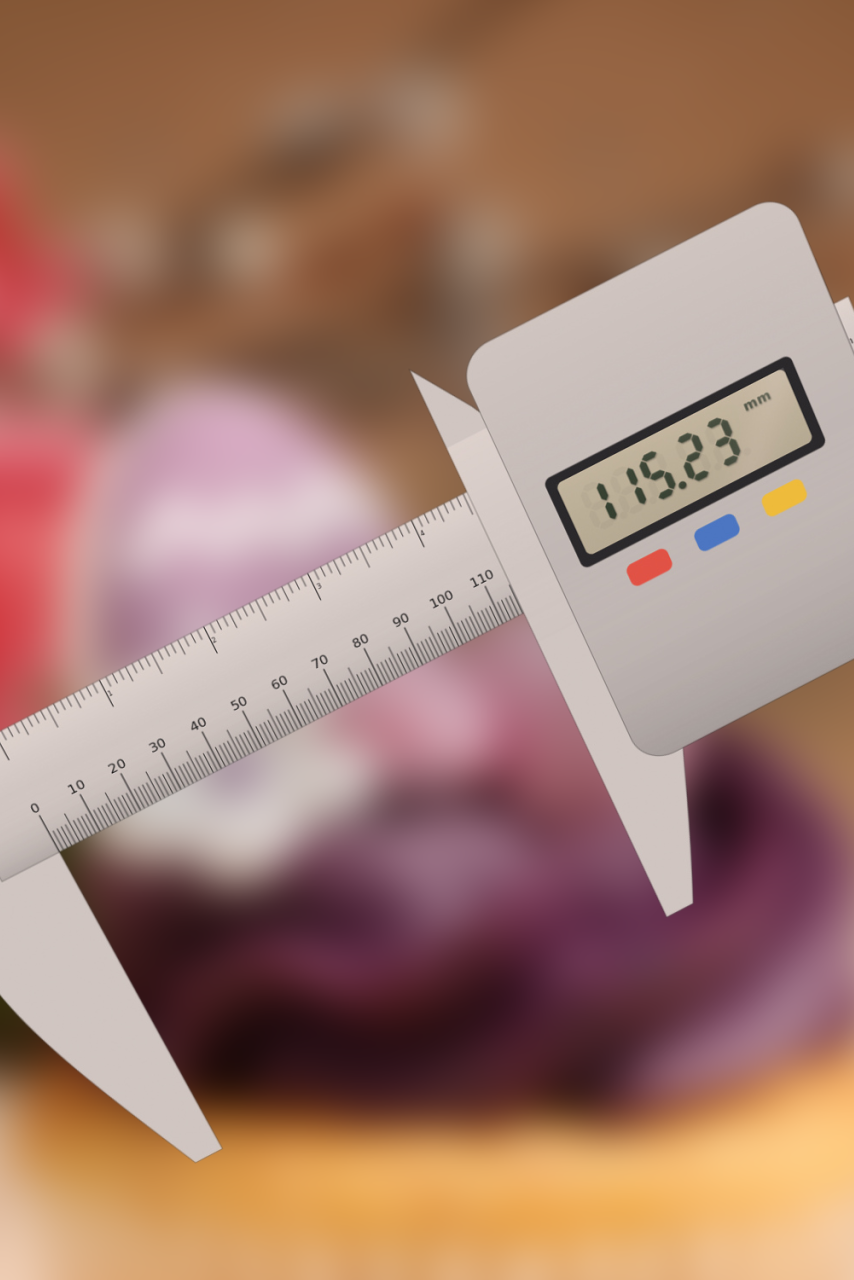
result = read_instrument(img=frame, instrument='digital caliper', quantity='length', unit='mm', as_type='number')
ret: 115.23 mm
